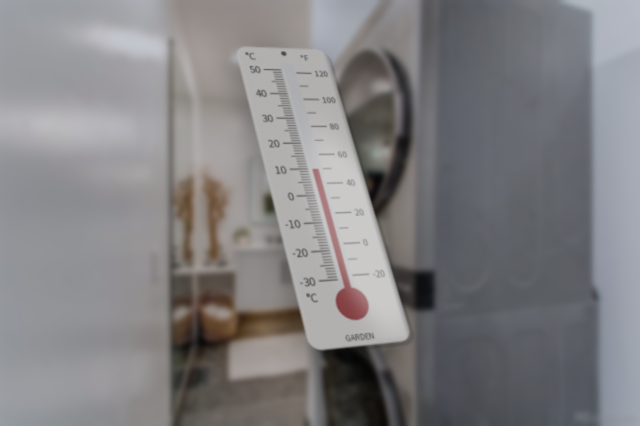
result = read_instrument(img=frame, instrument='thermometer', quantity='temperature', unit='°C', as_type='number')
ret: 10 °C
